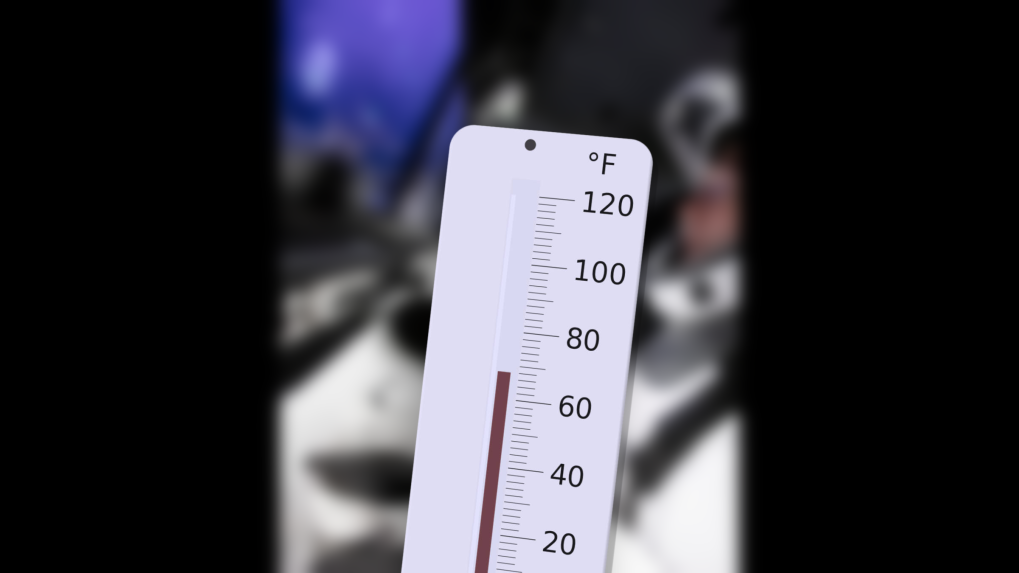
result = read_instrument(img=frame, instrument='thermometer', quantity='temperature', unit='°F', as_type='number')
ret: 68 °F
